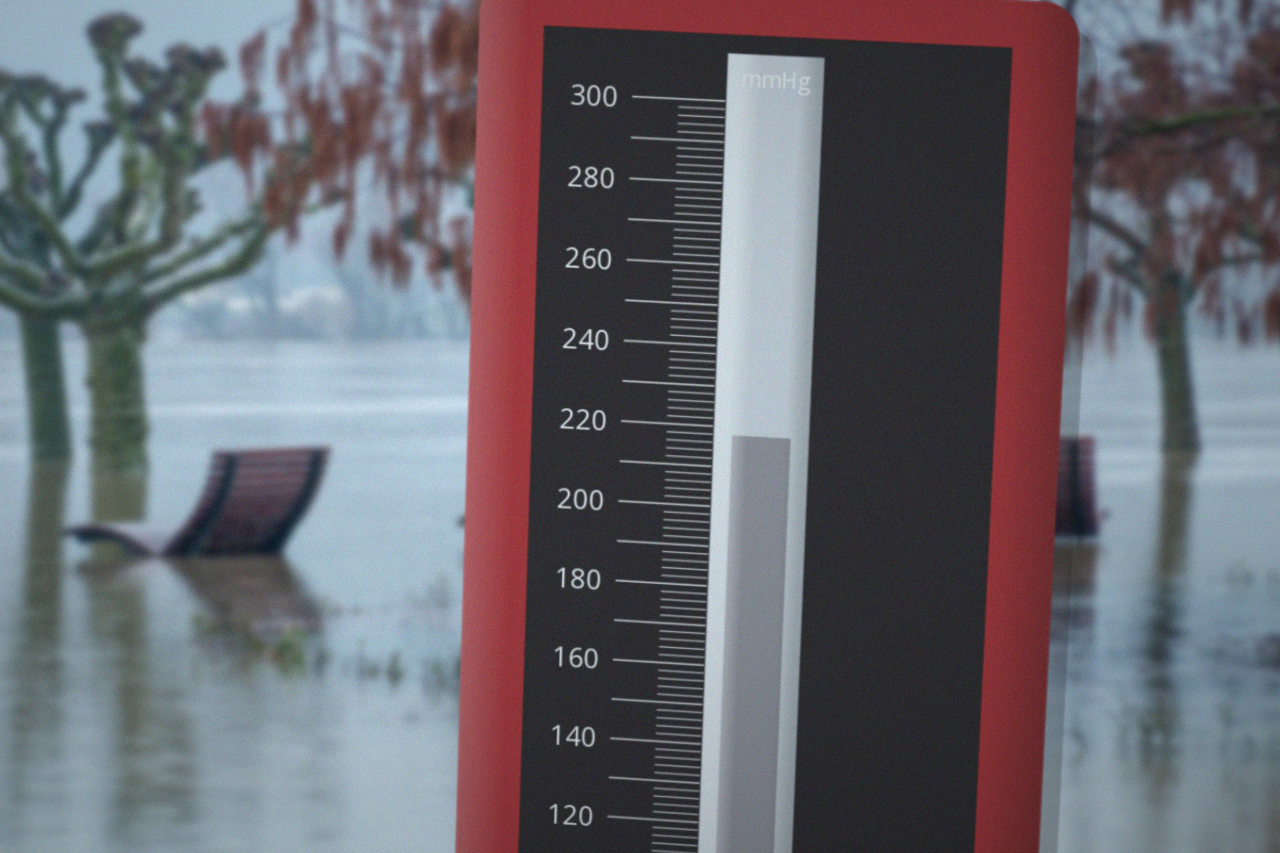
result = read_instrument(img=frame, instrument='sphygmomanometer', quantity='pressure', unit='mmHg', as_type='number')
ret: 218 mmHg
